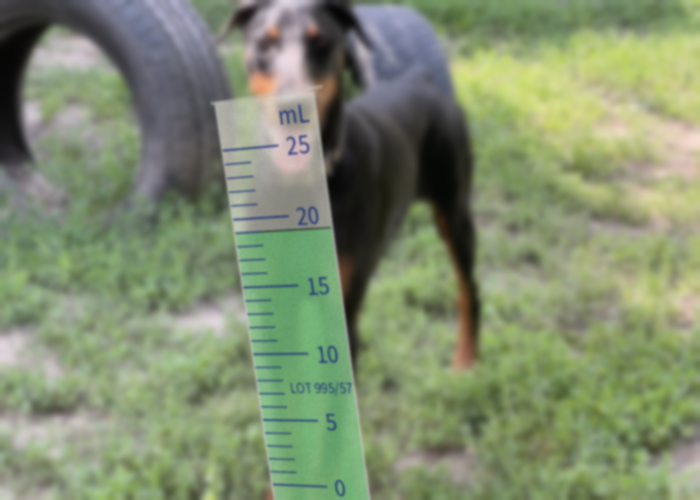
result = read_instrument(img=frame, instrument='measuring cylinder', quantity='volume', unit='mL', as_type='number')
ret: 19 mL
